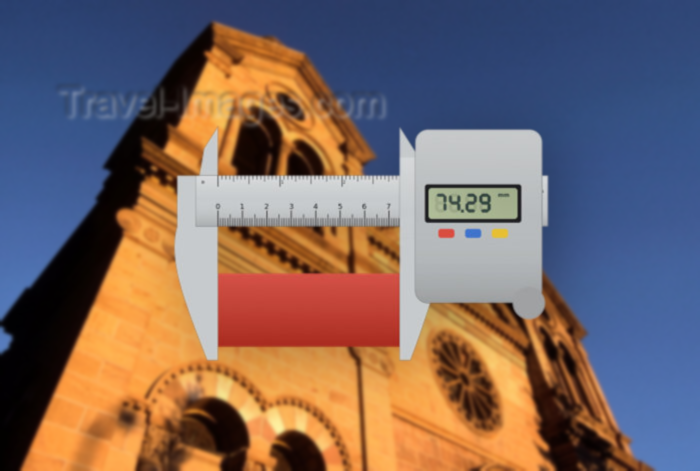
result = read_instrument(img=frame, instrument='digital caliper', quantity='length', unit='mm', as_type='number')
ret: 74.29 mm
